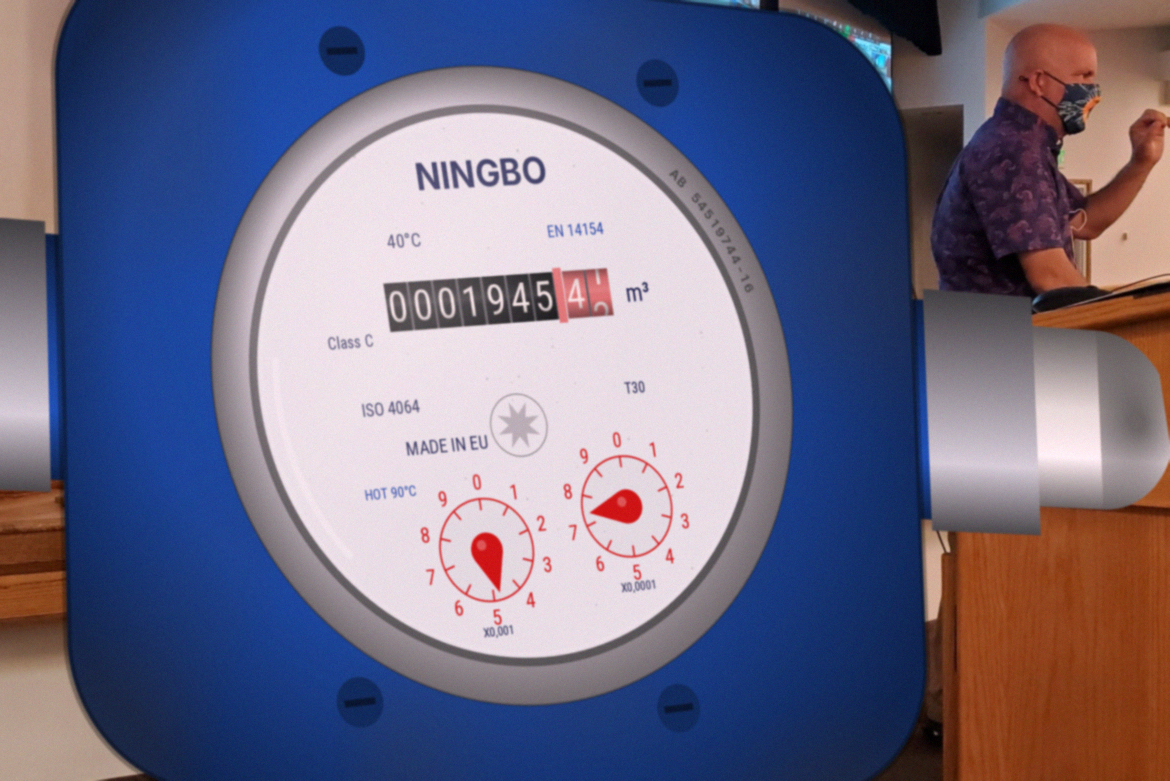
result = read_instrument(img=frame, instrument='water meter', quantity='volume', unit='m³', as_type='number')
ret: 1945.4147 m³
